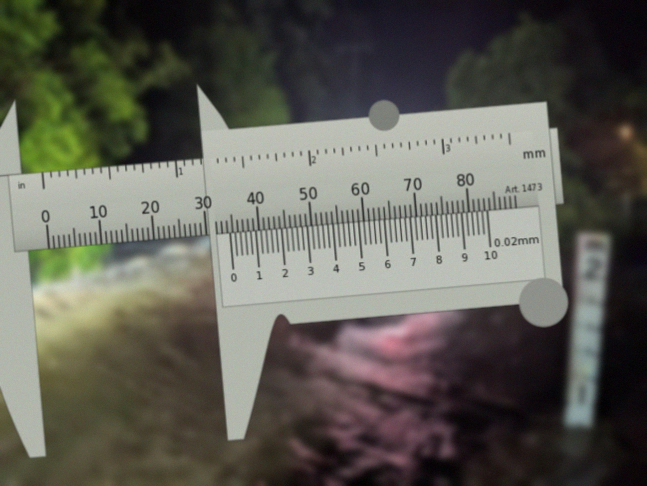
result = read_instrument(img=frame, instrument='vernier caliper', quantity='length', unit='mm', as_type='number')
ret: 34.5 mm
